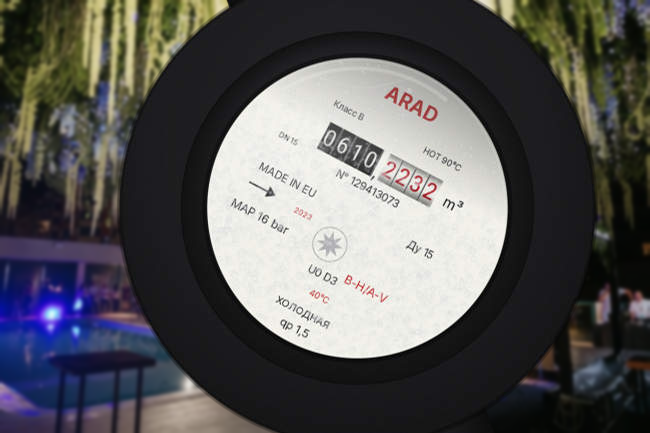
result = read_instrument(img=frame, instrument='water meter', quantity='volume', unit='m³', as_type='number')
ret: 610.2232 m³
